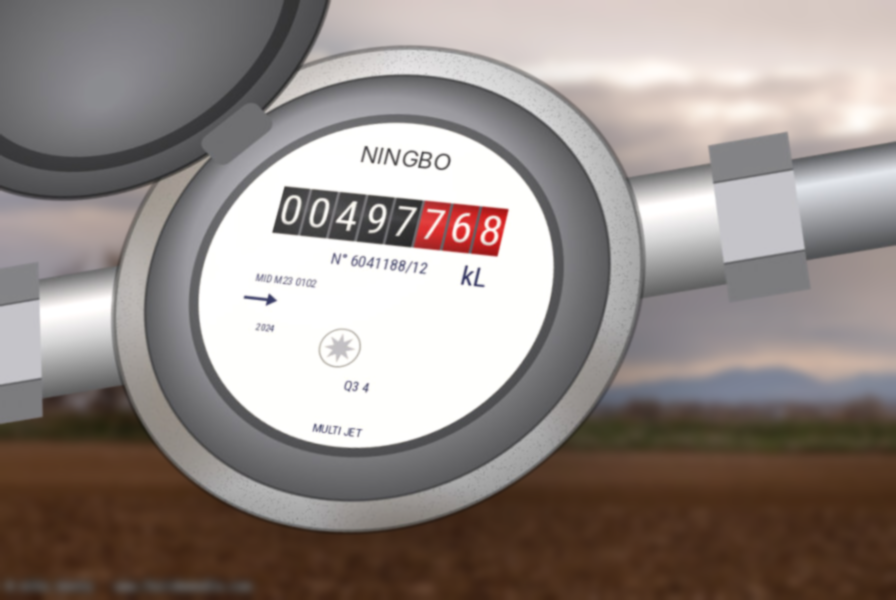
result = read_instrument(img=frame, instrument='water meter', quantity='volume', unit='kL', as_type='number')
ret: 497.768 kL
